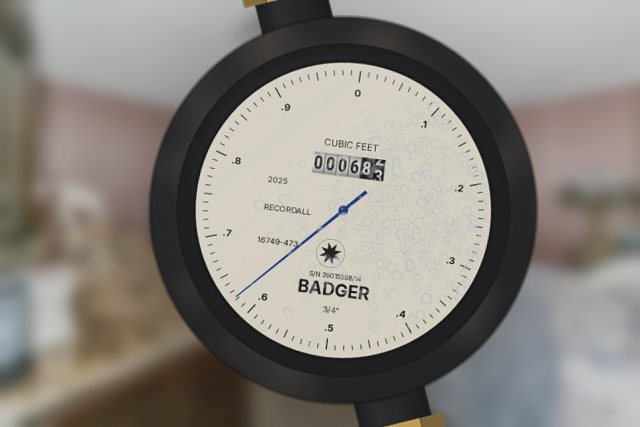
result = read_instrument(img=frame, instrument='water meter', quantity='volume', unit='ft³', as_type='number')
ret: 682.62 ft³
